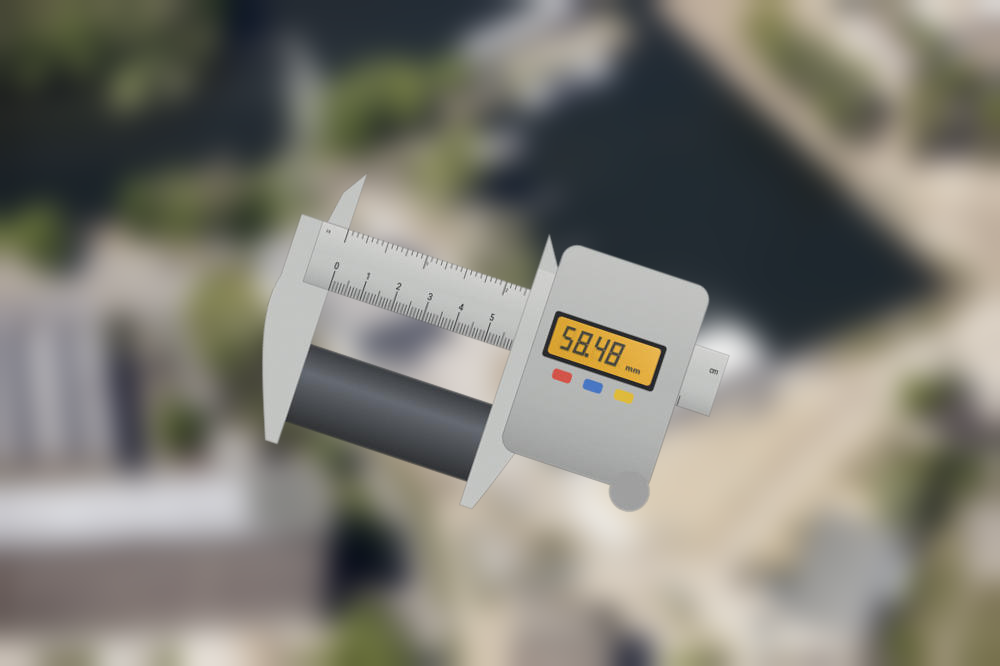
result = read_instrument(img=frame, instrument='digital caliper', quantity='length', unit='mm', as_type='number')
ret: 58.48 mm
